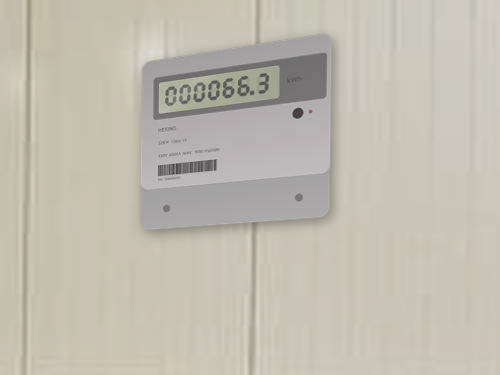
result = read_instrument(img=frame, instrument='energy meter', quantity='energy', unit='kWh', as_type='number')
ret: 66.3 kWh
